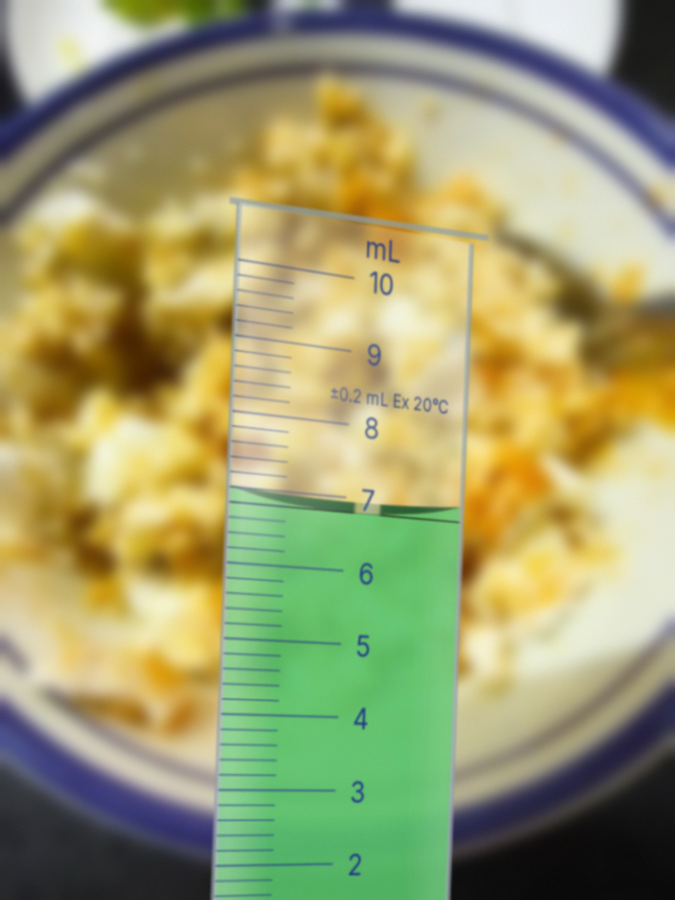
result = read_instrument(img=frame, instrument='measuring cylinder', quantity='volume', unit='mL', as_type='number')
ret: 6.8 mL
